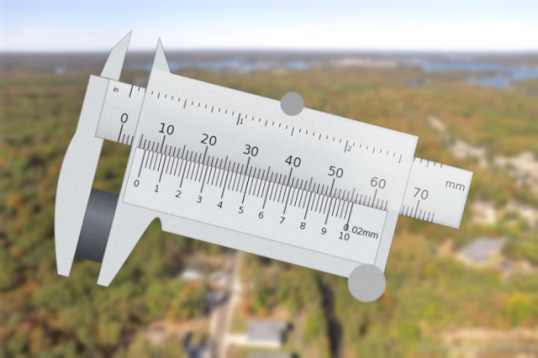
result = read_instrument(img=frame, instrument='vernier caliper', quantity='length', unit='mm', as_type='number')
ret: 6.5 mm
